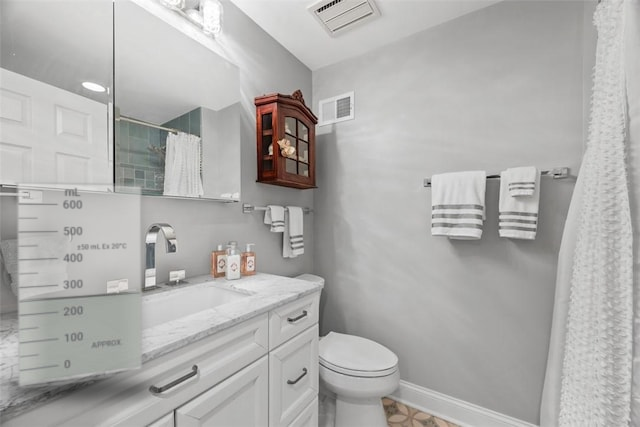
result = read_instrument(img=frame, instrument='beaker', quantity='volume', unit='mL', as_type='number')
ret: 250 mL
